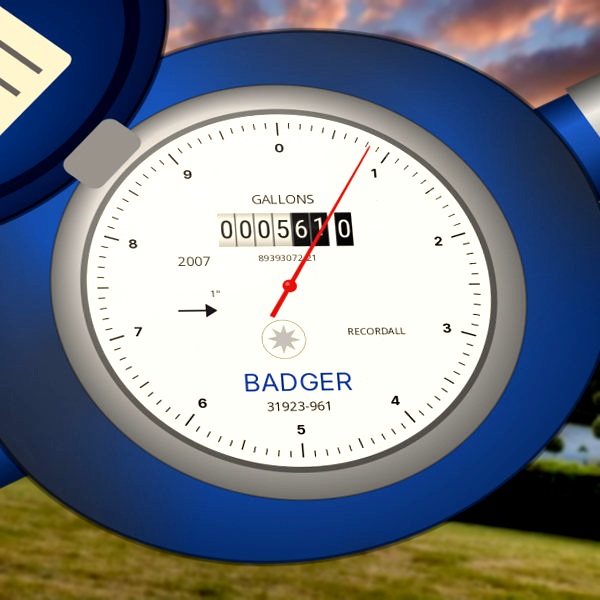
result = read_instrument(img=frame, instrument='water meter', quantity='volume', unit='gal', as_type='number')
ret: 5610.8 gal
